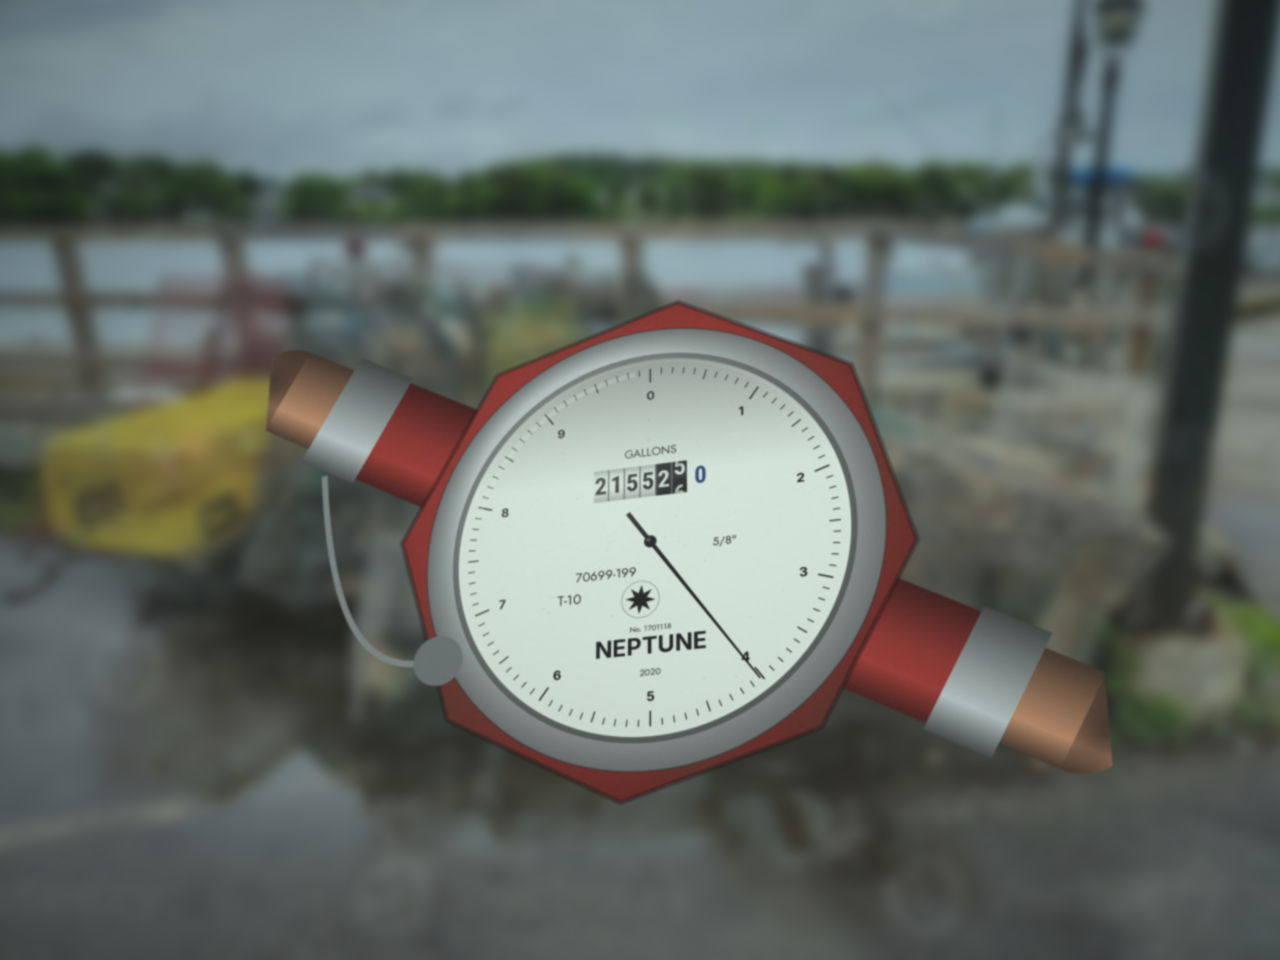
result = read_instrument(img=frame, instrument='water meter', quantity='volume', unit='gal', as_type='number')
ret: 2155254.0 gal
